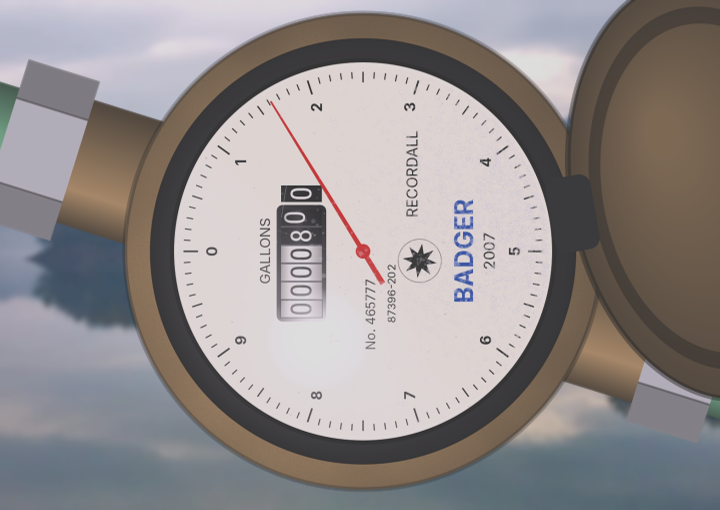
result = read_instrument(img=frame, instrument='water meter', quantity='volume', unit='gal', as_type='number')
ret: 801.6 gal
